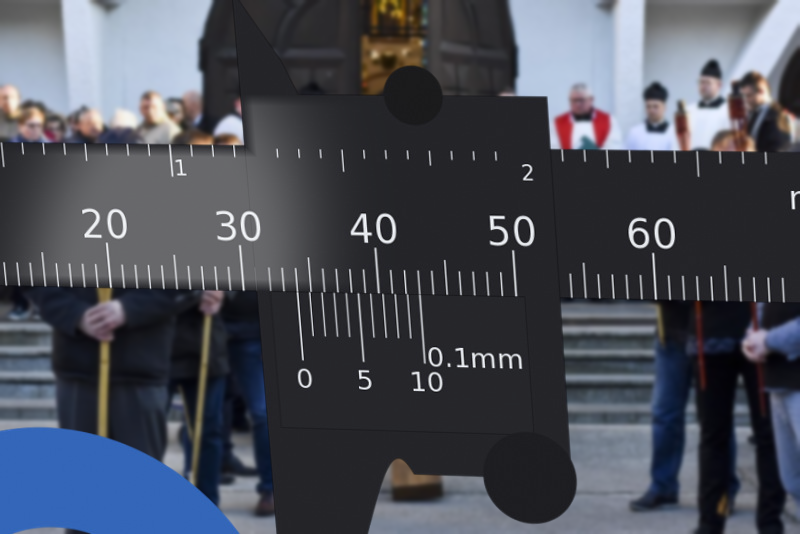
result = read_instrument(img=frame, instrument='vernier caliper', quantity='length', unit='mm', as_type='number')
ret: 34.0 mm
